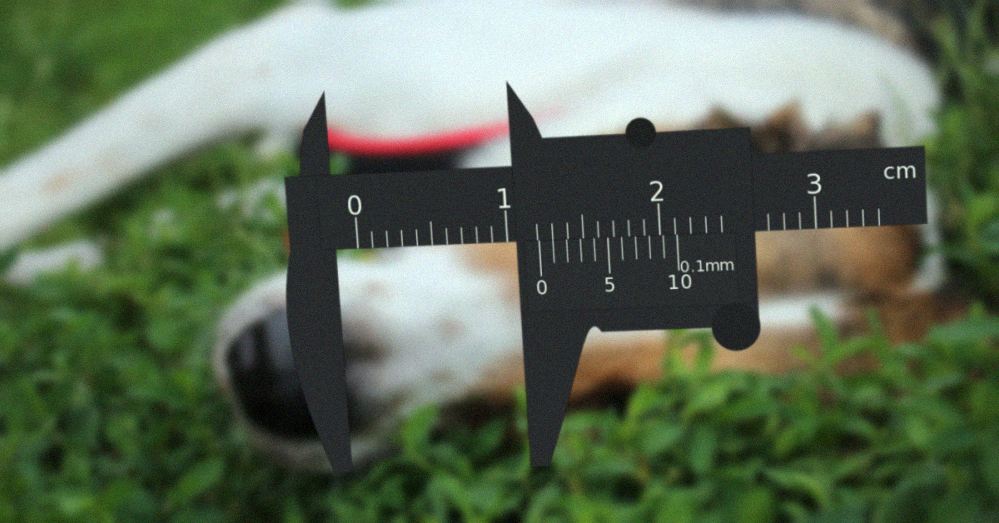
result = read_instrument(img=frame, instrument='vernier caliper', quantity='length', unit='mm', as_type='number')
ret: 12.1 mm
